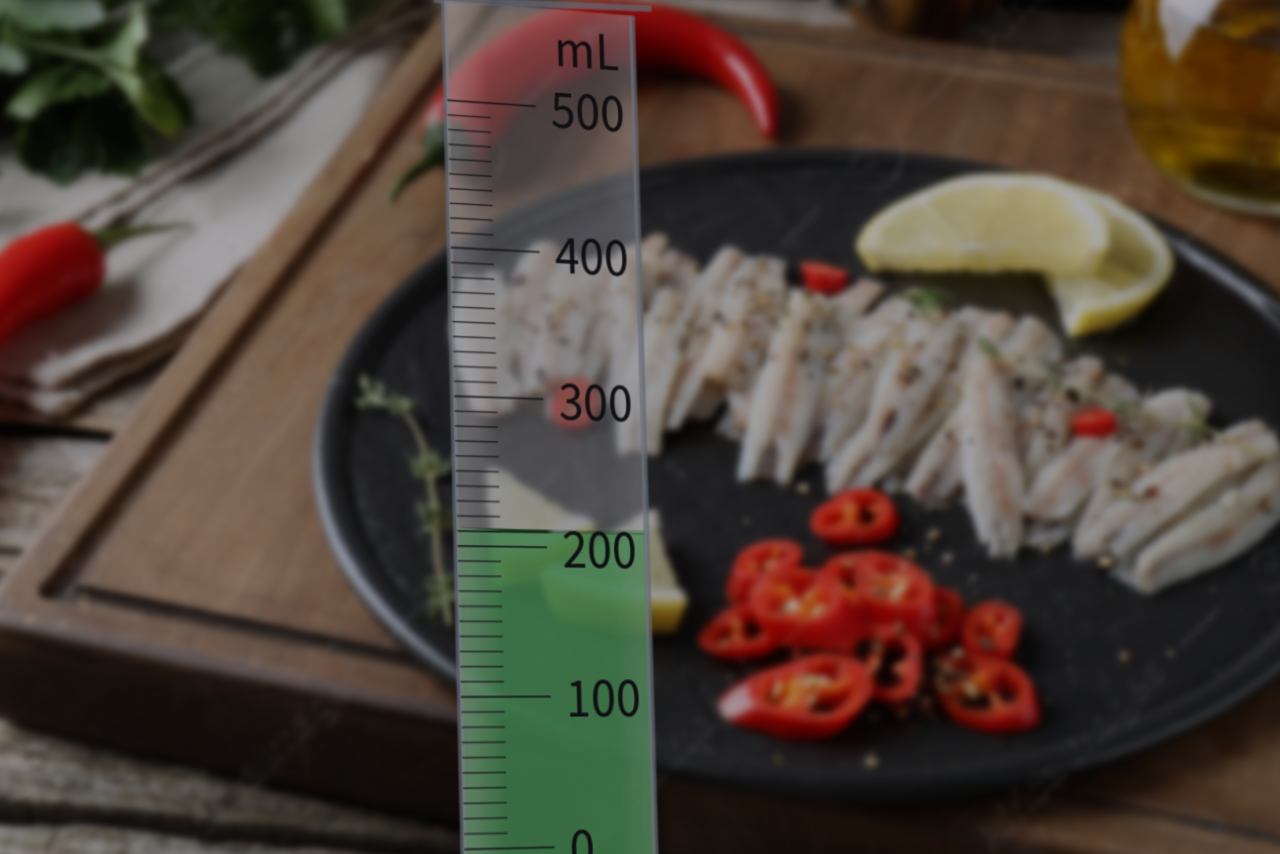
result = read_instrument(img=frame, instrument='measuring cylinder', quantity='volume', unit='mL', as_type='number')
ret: 210 mL
